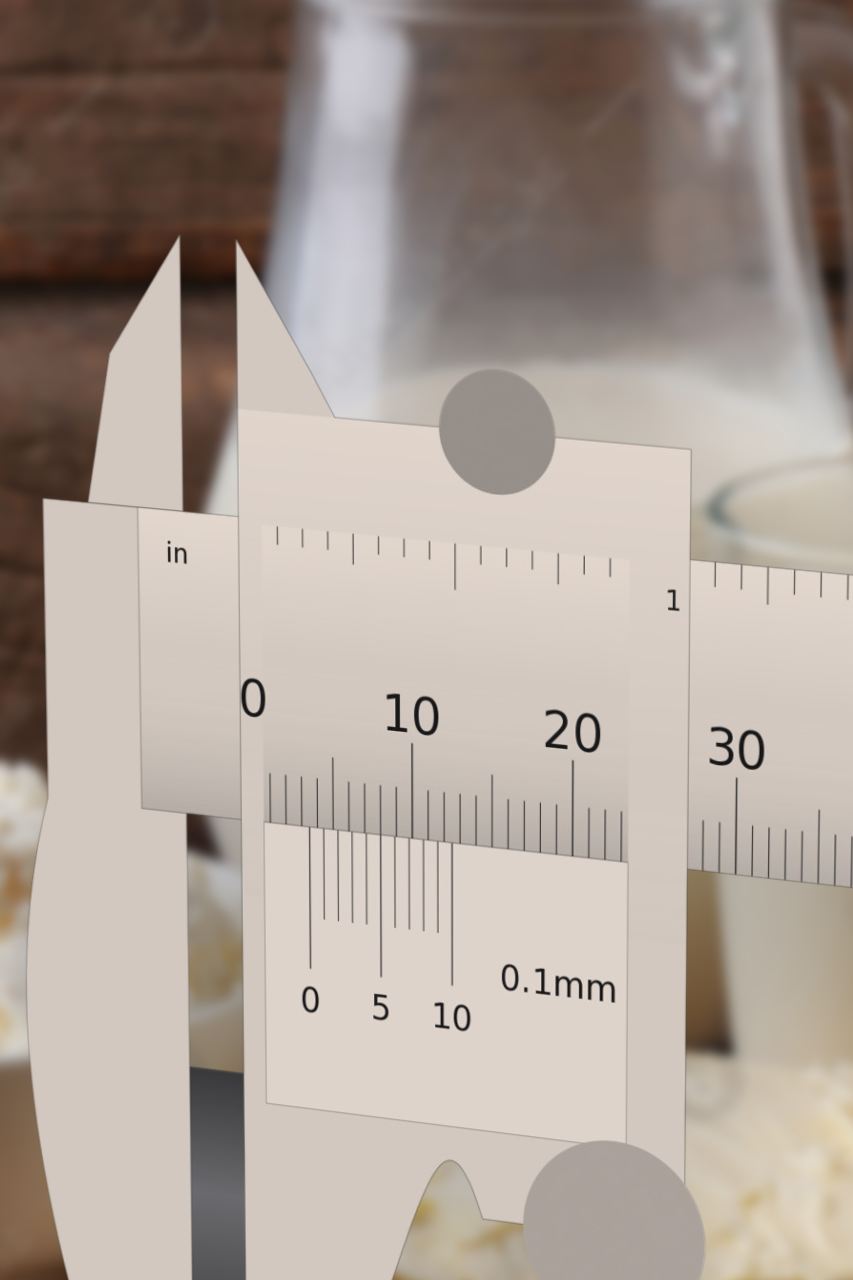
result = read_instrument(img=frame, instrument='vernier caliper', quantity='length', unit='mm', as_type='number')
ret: 3.5 mm
